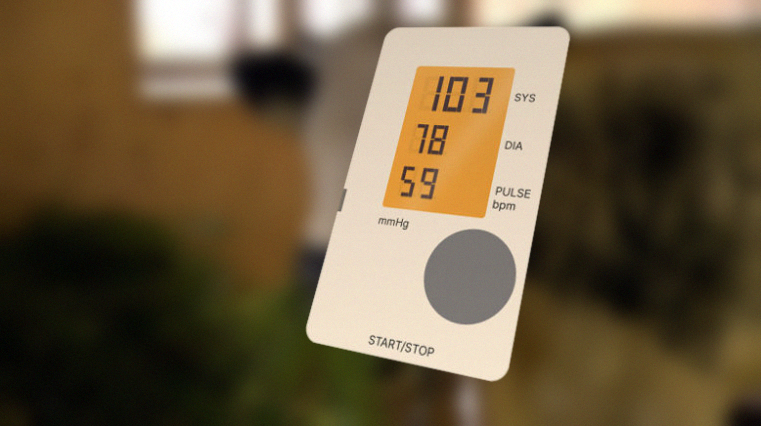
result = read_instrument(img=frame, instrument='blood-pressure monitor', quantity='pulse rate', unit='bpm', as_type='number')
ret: 59 bpm
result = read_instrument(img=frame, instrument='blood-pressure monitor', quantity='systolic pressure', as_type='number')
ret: 103 mmHg
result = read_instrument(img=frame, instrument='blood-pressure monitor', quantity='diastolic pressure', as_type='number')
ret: 78 mmHg
